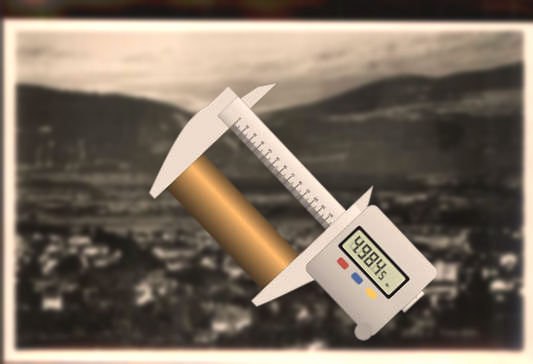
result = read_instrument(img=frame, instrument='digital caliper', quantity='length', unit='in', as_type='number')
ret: 4.9845 in
